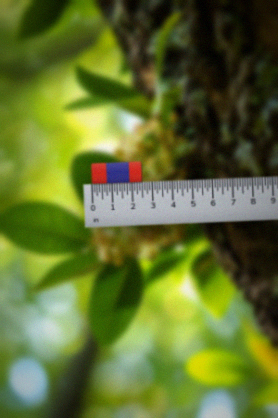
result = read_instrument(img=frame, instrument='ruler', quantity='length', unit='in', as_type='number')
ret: 2.5 in
